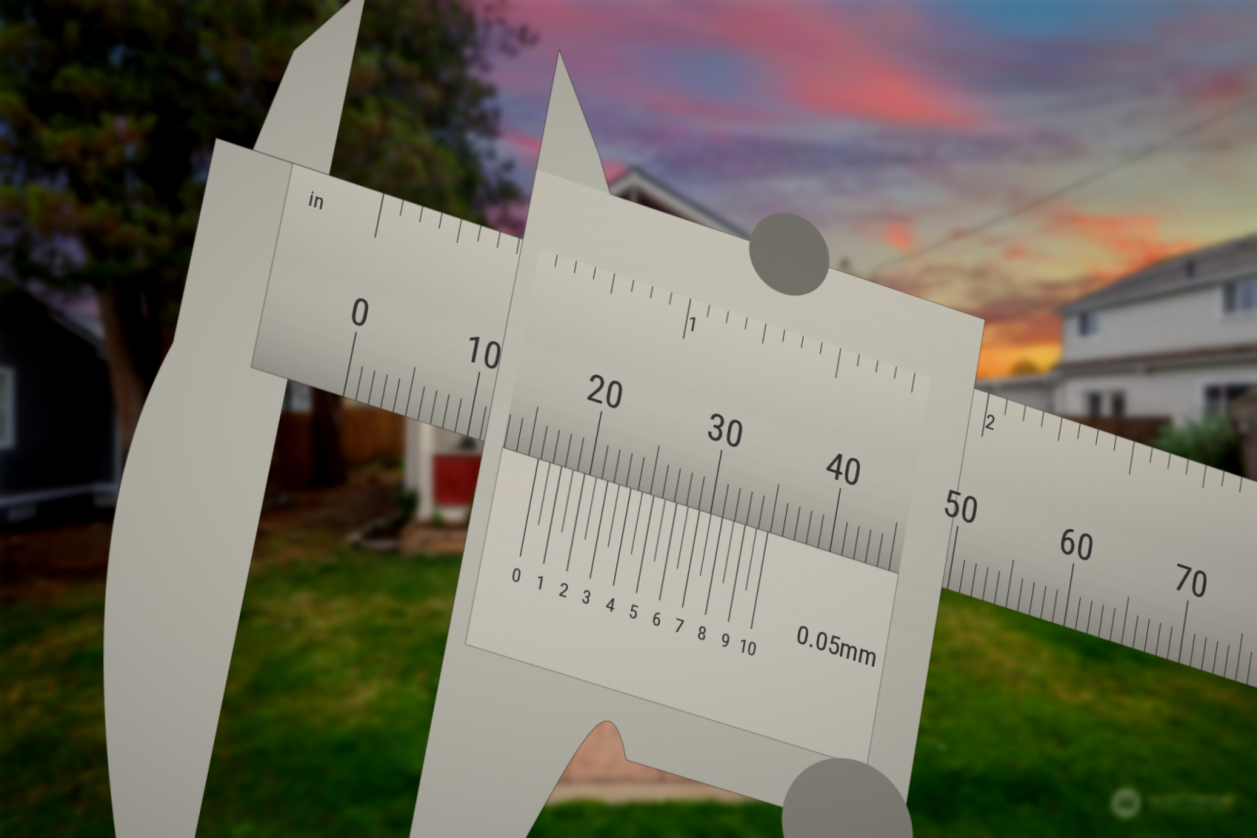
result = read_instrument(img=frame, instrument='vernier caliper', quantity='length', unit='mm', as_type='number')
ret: 15.8 mm
